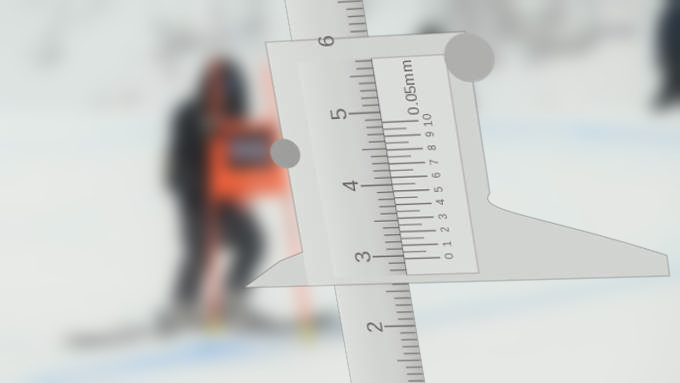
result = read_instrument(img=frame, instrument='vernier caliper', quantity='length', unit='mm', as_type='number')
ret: 29.6 mm
